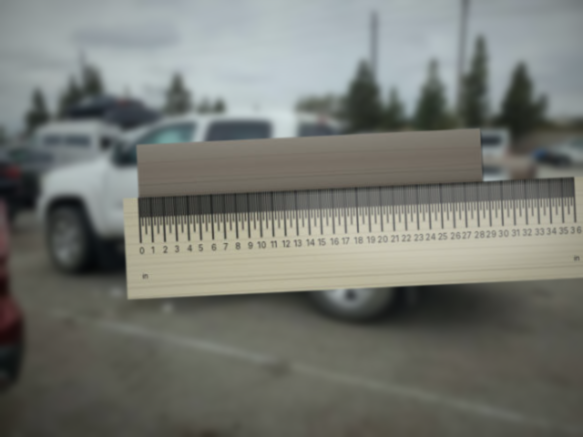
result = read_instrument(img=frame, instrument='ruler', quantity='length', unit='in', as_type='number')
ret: 28.5 in
